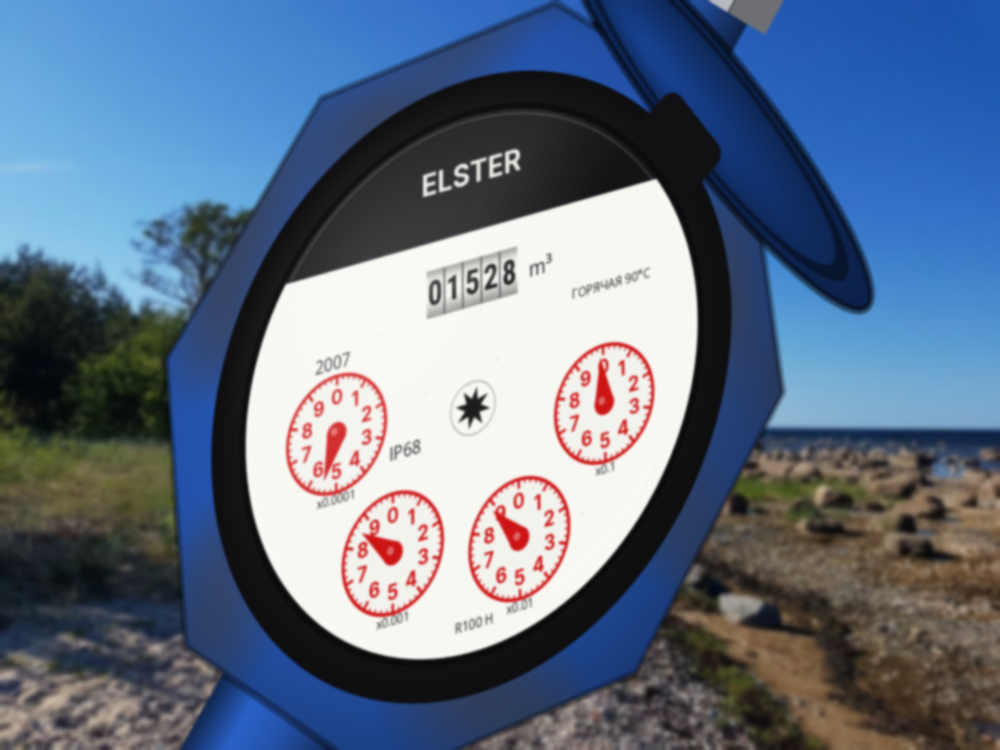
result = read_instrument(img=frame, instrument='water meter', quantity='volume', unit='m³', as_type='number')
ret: 1527.9885 m³
